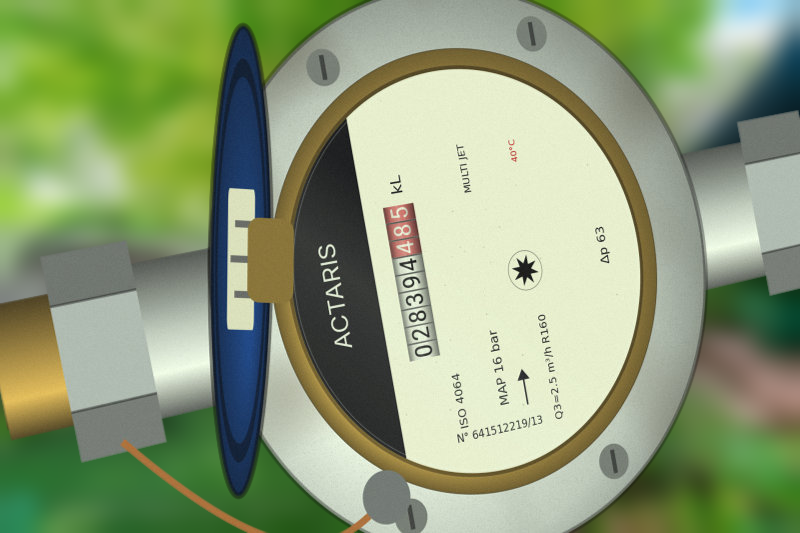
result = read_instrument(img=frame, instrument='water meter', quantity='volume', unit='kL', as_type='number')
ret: 28394.485 kL
